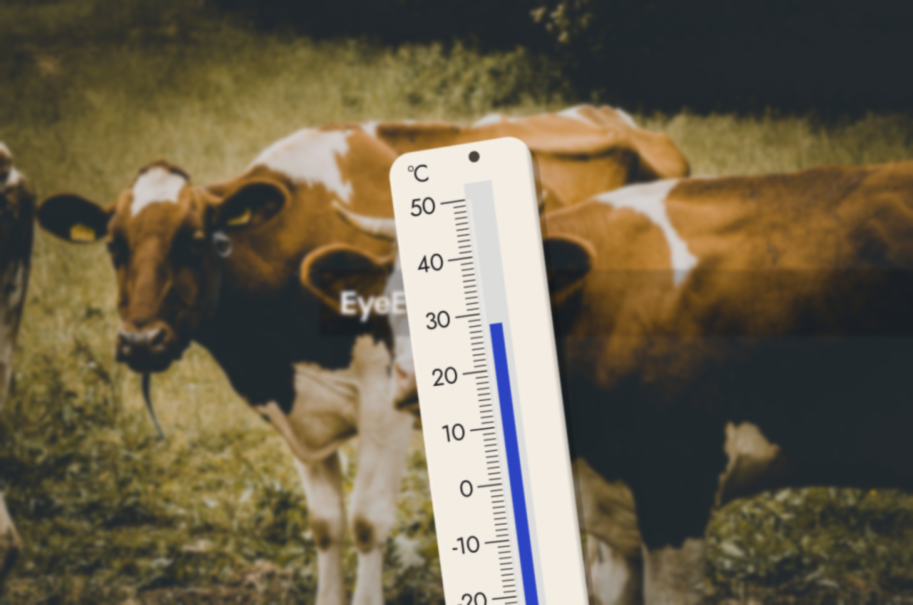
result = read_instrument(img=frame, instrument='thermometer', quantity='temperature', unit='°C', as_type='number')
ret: 28 °C
